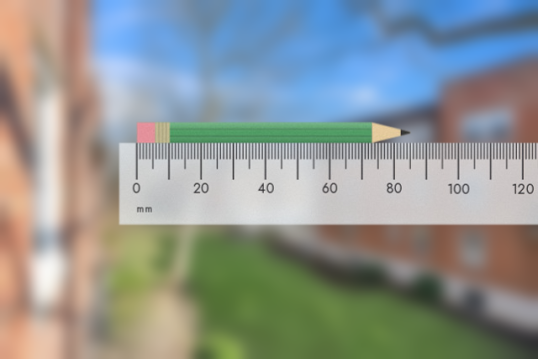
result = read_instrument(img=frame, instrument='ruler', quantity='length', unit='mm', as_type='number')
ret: 85 mm
